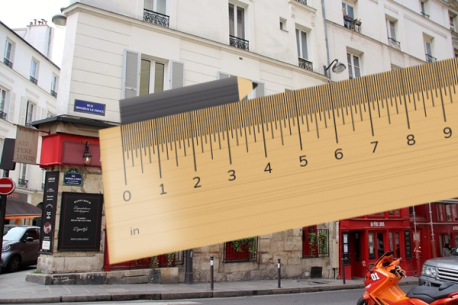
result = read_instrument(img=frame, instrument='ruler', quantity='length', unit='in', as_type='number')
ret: 4 in
